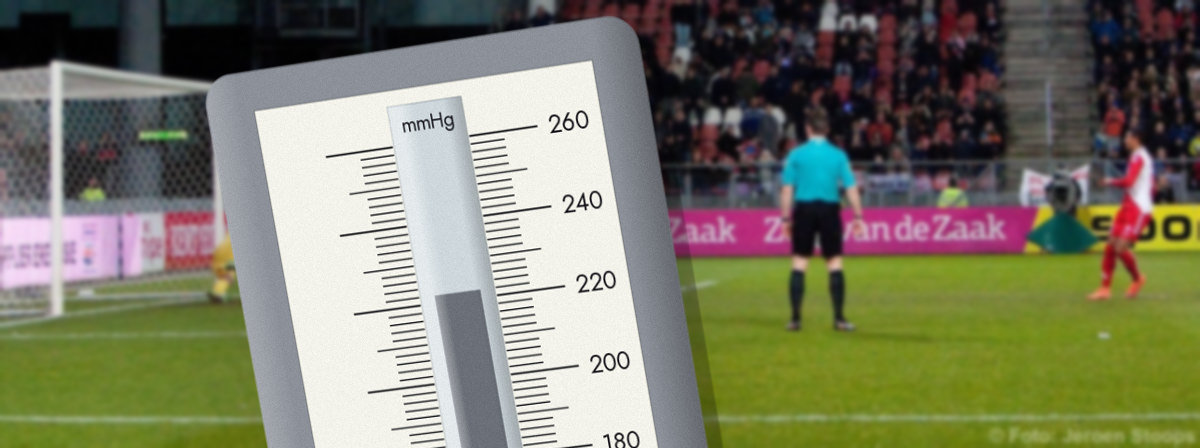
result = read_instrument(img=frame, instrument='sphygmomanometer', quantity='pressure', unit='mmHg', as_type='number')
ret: 222 mmHg
